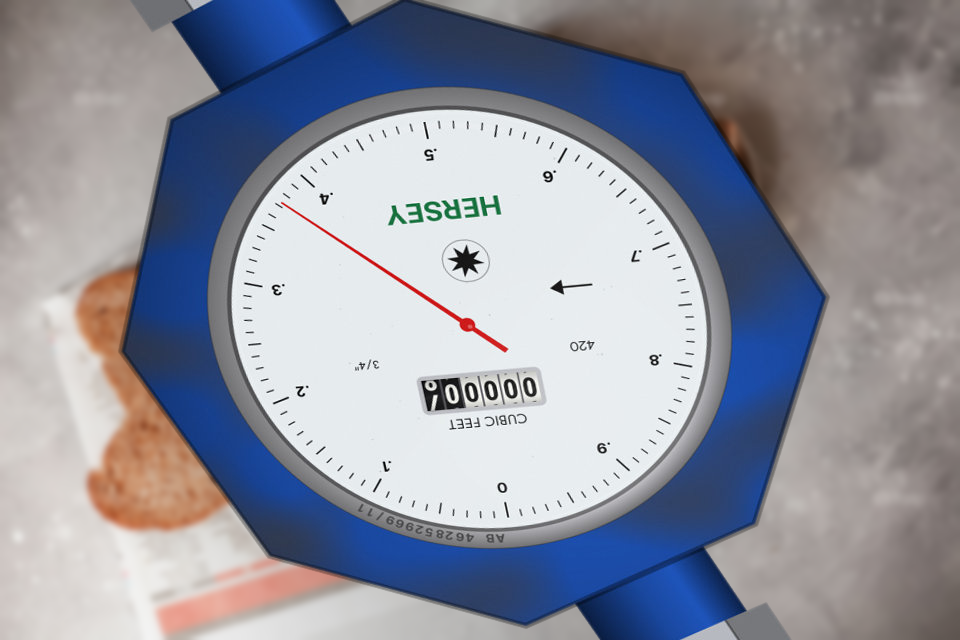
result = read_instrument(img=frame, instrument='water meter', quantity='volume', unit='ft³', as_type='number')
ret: 7.37 ft³
